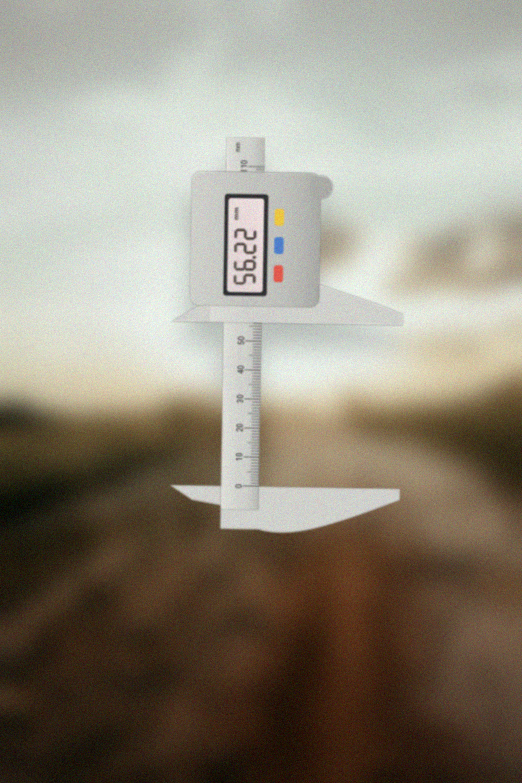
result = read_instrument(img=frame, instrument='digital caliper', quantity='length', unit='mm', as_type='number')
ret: 56.22 mm
